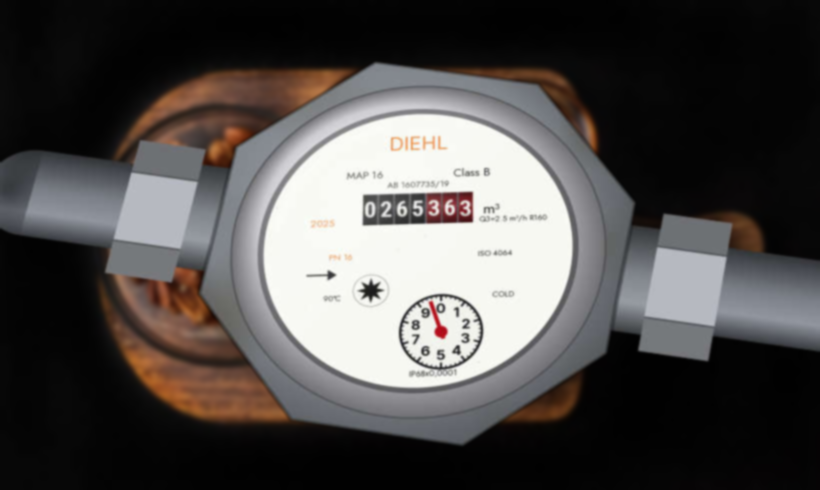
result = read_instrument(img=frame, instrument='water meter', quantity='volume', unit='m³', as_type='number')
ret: 265.3629 m³
